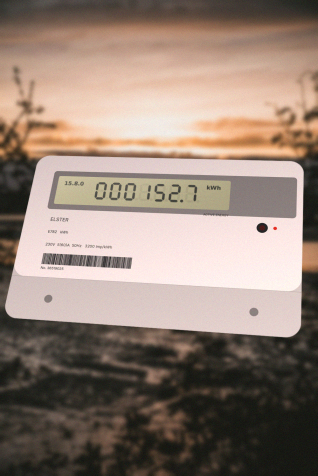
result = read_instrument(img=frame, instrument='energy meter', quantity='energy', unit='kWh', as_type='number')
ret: 152.7 kWh
